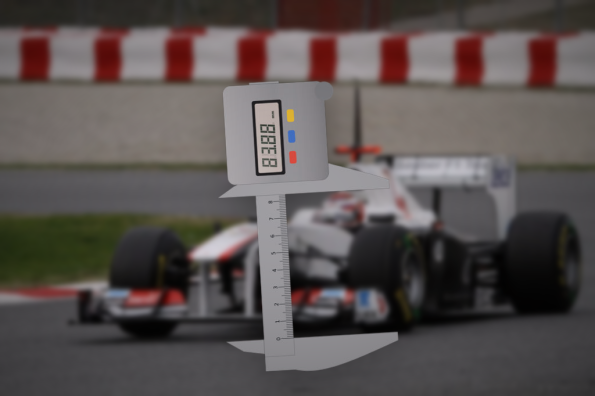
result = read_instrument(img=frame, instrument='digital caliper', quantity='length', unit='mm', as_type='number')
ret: 83.88 mm
